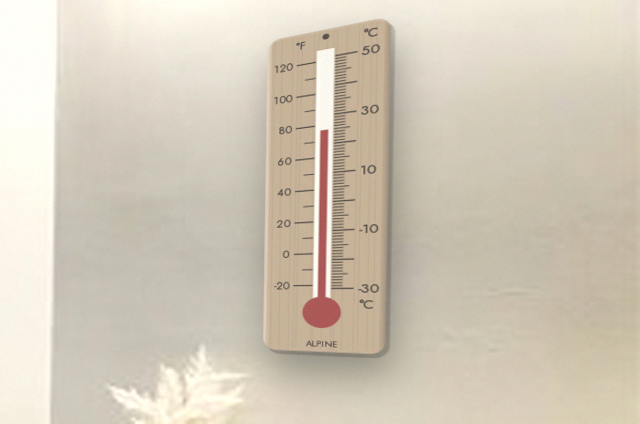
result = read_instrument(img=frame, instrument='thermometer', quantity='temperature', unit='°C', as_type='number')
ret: 25 °C
